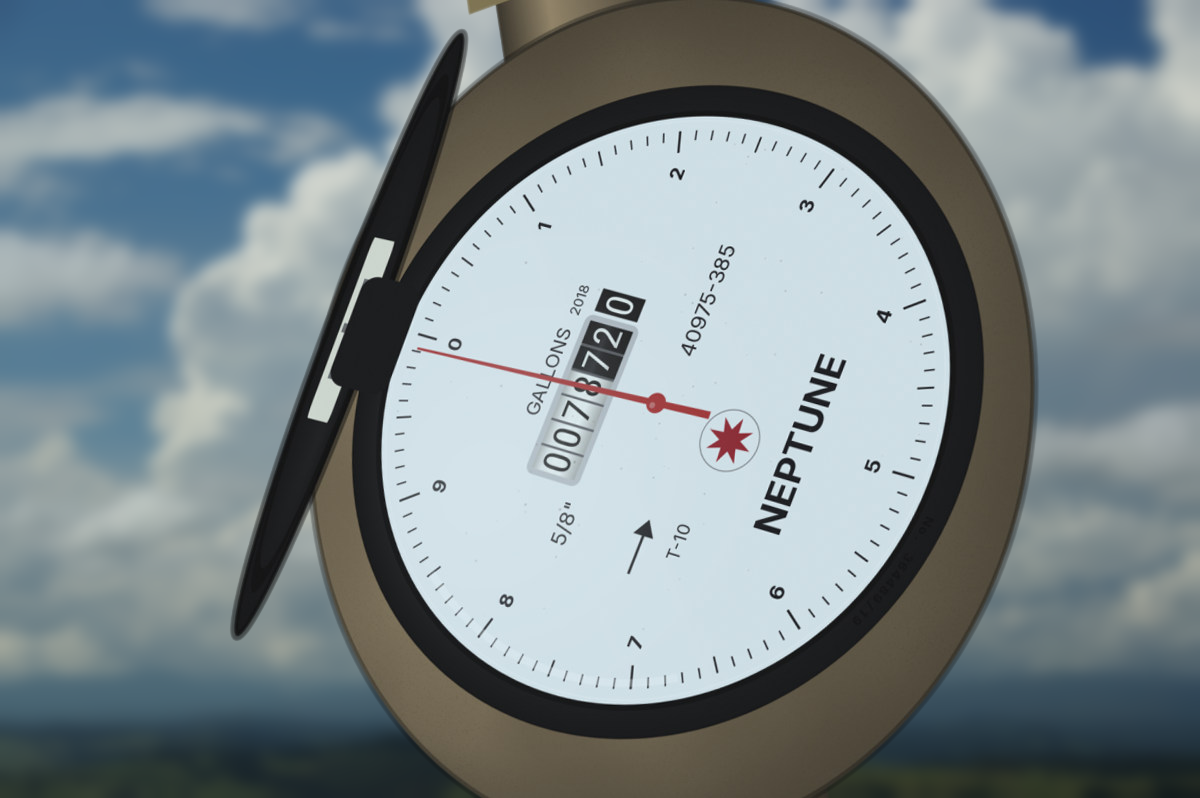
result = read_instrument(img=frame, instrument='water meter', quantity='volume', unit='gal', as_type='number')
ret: 78719.9 gal
